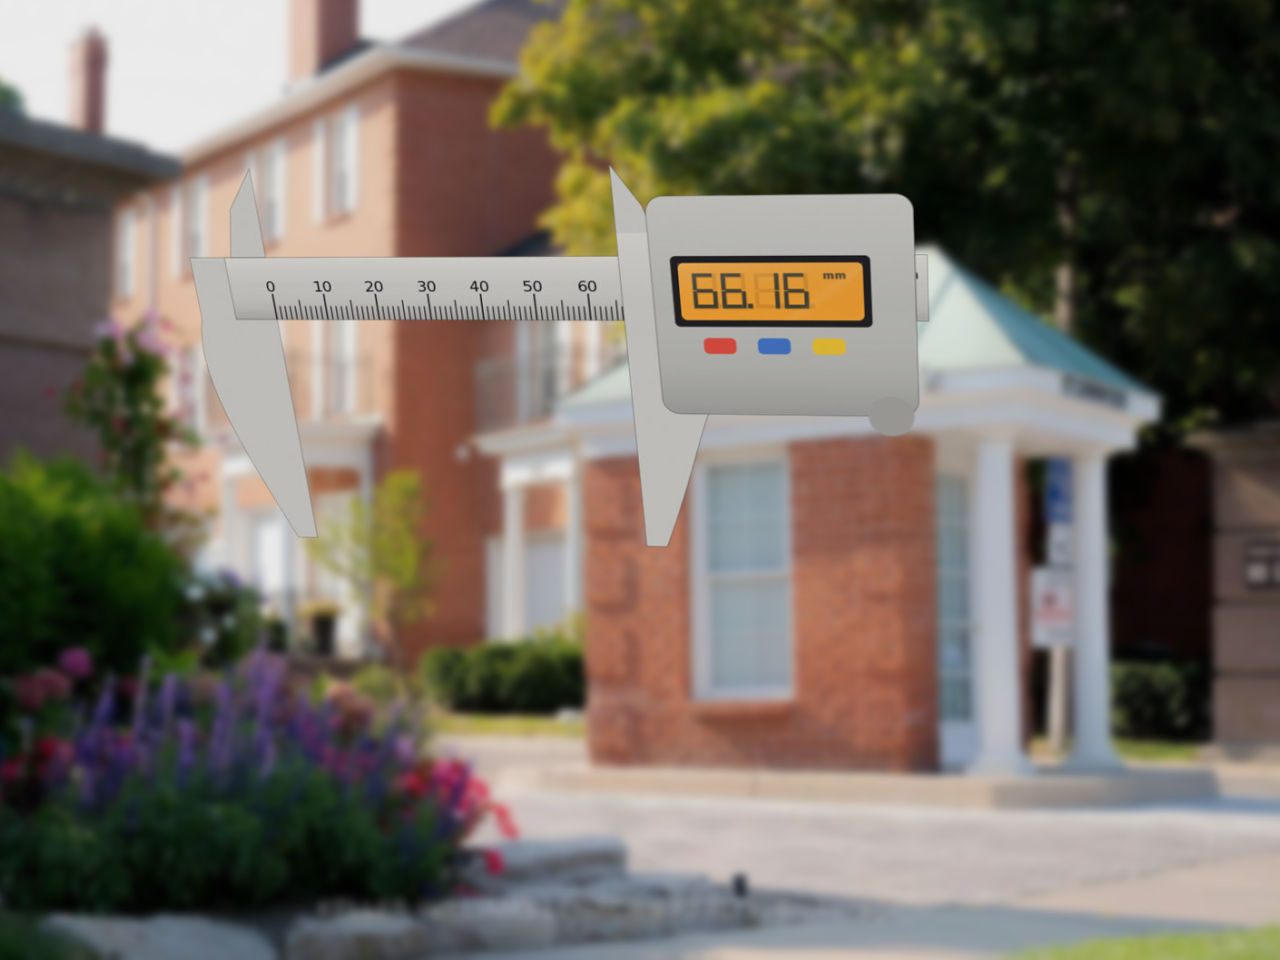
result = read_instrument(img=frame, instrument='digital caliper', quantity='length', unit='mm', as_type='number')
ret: 66.16 mm
